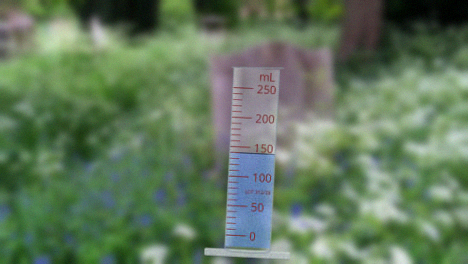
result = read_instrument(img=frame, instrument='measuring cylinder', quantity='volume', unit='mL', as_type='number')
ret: 140 mL
